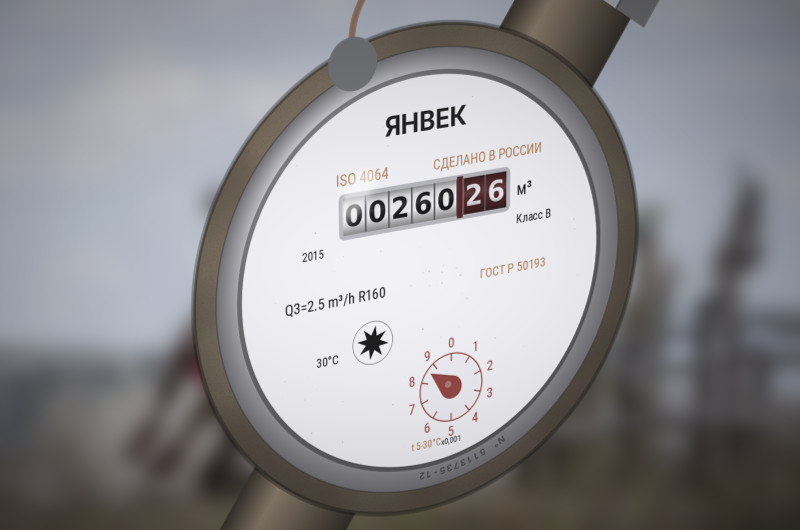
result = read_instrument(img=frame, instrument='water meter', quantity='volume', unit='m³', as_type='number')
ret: 260.268 m³
